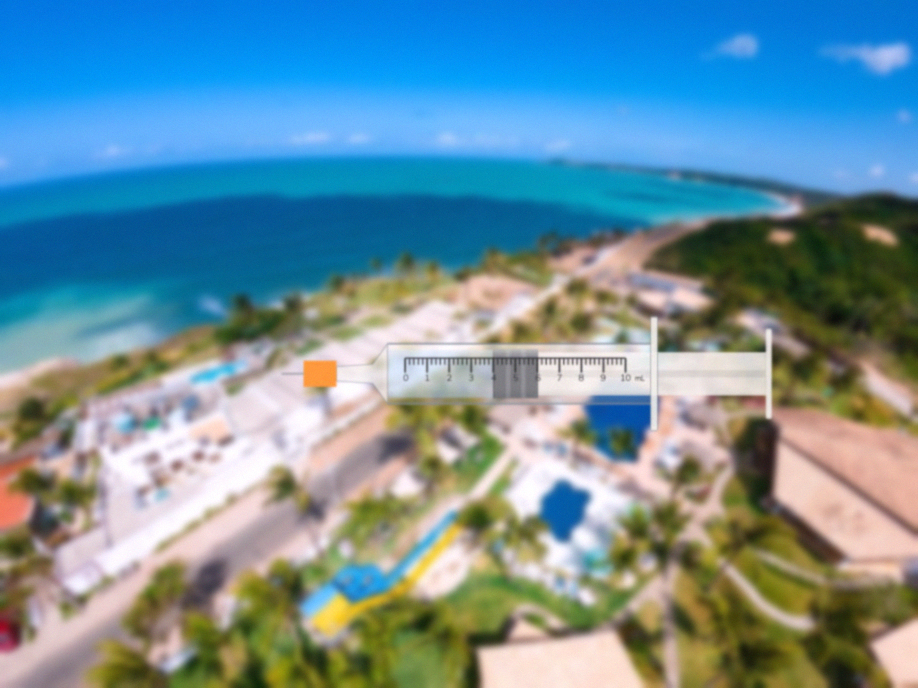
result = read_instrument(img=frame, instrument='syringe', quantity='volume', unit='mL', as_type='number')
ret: 4 mL
